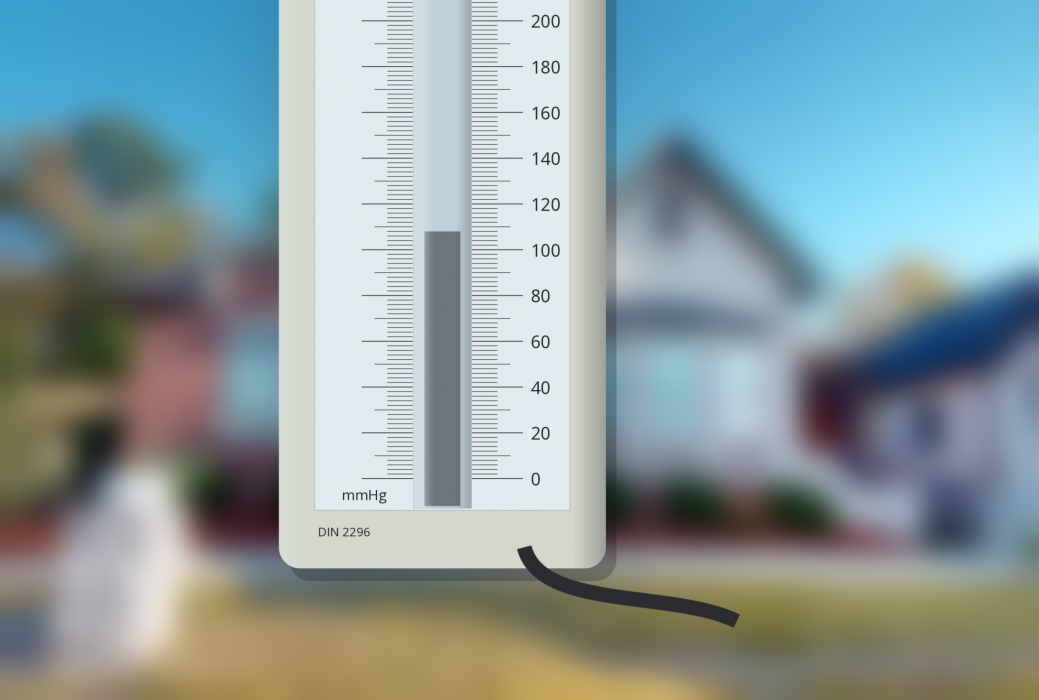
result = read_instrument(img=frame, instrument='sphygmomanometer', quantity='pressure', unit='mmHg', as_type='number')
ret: 108 mmHg
